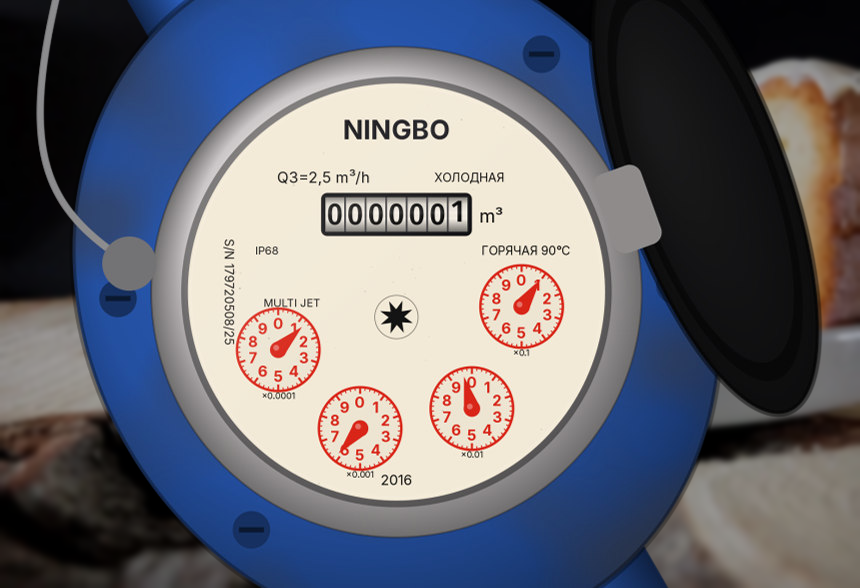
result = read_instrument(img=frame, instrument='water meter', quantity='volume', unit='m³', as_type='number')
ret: 1.0961 m³
